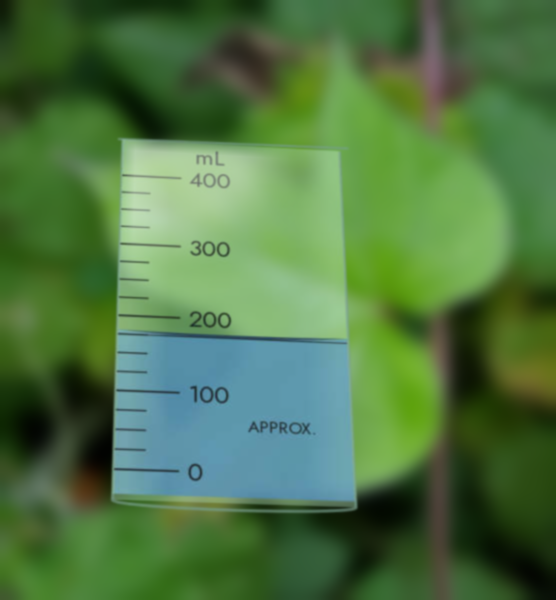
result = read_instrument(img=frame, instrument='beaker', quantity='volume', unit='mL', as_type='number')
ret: 175 mL
